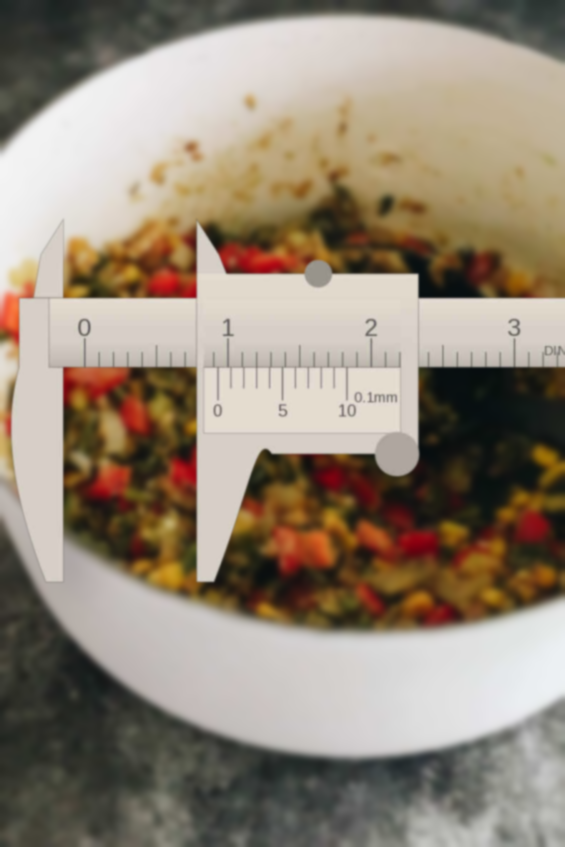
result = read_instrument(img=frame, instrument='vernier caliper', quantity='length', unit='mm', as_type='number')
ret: 9.3 mm
